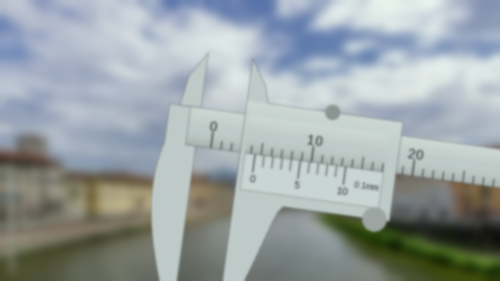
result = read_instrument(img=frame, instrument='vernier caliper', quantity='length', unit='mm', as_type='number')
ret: 4.4 mm
